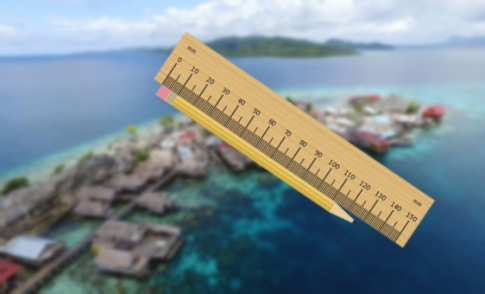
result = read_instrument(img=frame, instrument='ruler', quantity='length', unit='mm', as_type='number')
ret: 130 mm
